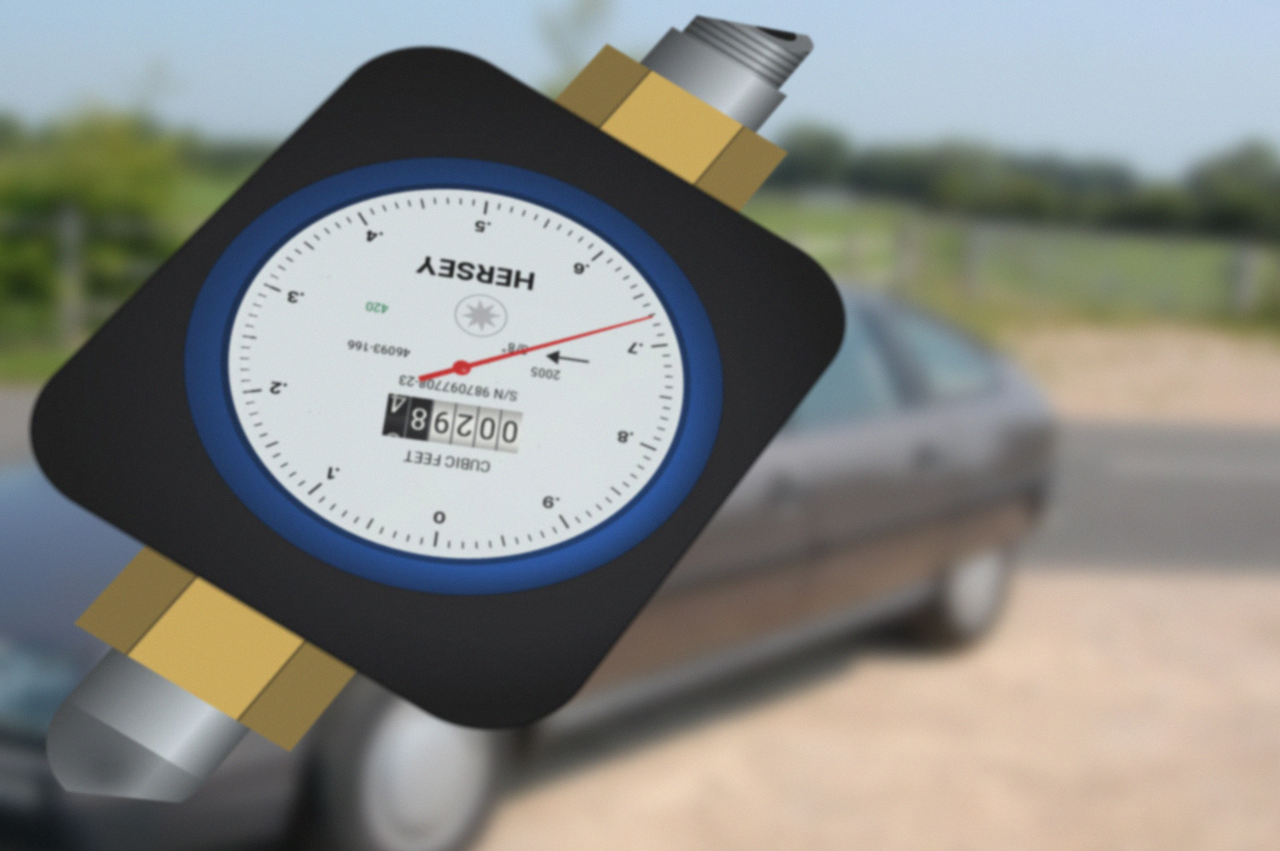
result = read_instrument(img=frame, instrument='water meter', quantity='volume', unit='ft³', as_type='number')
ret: 2983.67 ft³
